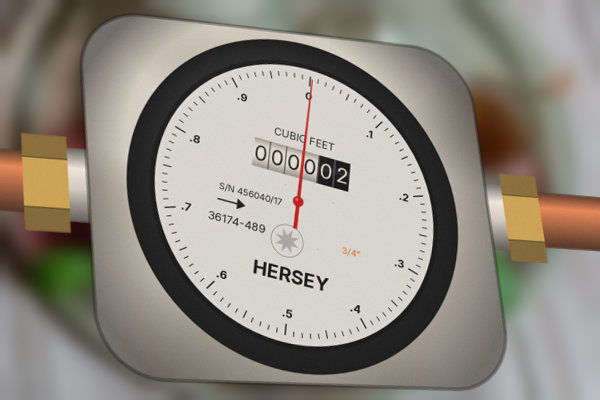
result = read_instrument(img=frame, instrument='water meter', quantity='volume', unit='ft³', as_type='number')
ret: 2.00 ft³
